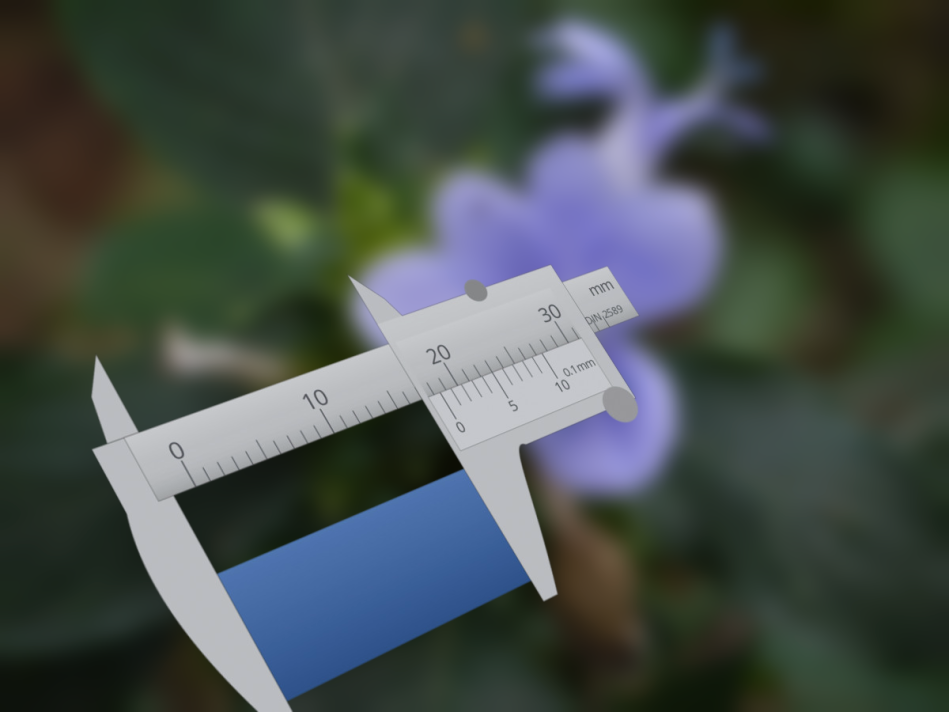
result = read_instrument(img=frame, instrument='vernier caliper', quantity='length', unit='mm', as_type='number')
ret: 18.5 mm
